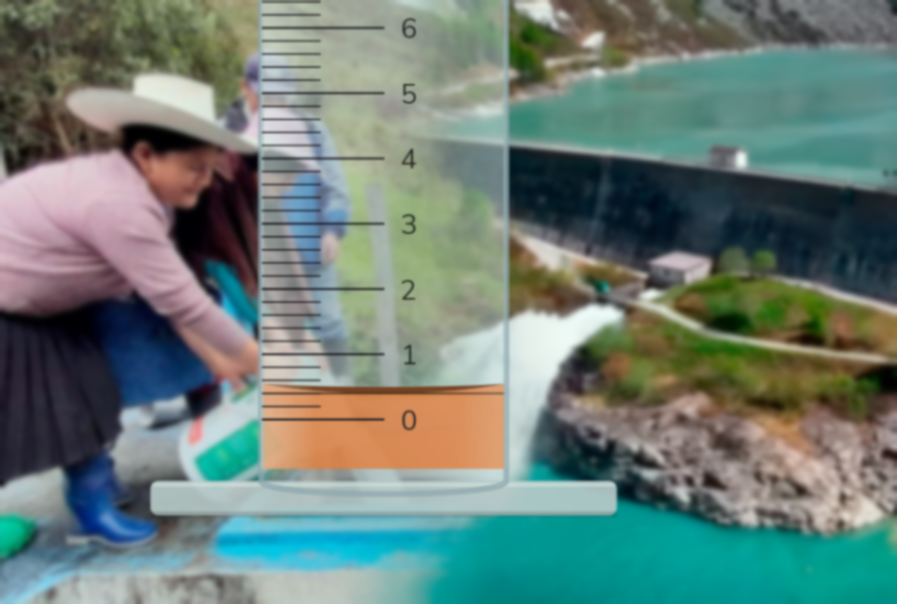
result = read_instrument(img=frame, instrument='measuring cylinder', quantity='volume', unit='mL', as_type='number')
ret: 0.4 mL
